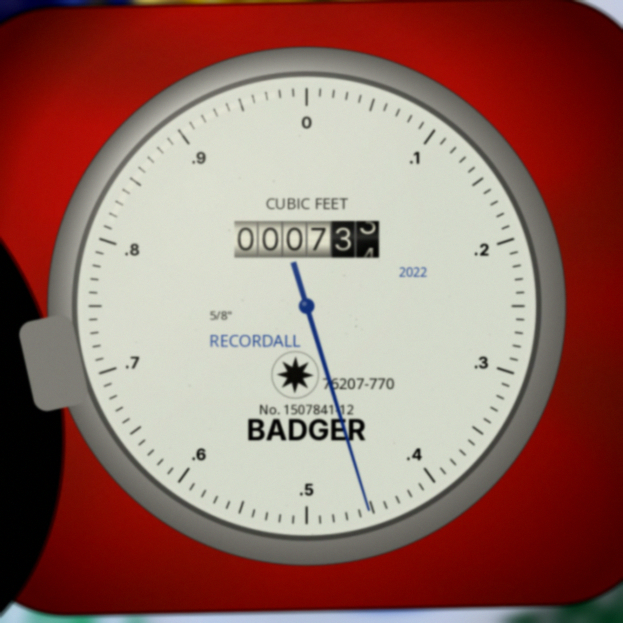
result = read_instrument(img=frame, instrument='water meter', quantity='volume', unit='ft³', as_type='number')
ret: 733.45 ft³
